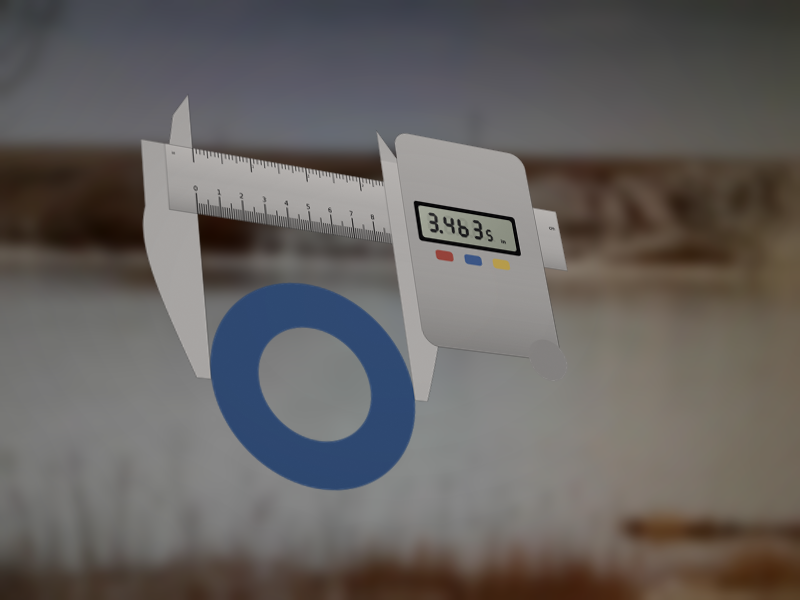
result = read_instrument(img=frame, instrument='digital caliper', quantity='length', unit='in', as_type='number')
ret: 3.4635 in
